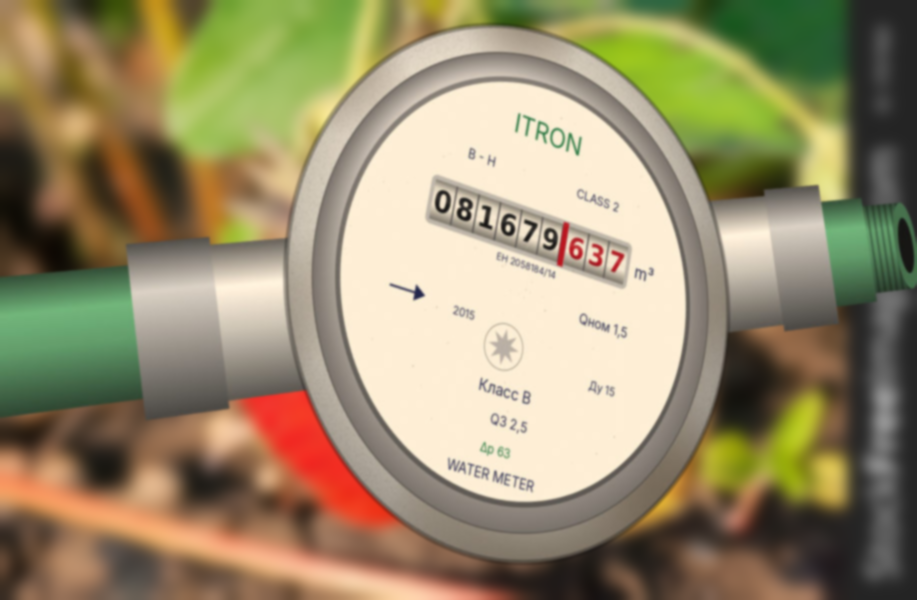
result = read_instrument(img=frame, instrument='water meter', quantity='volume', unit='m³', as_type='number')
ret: 81679.637 m³
